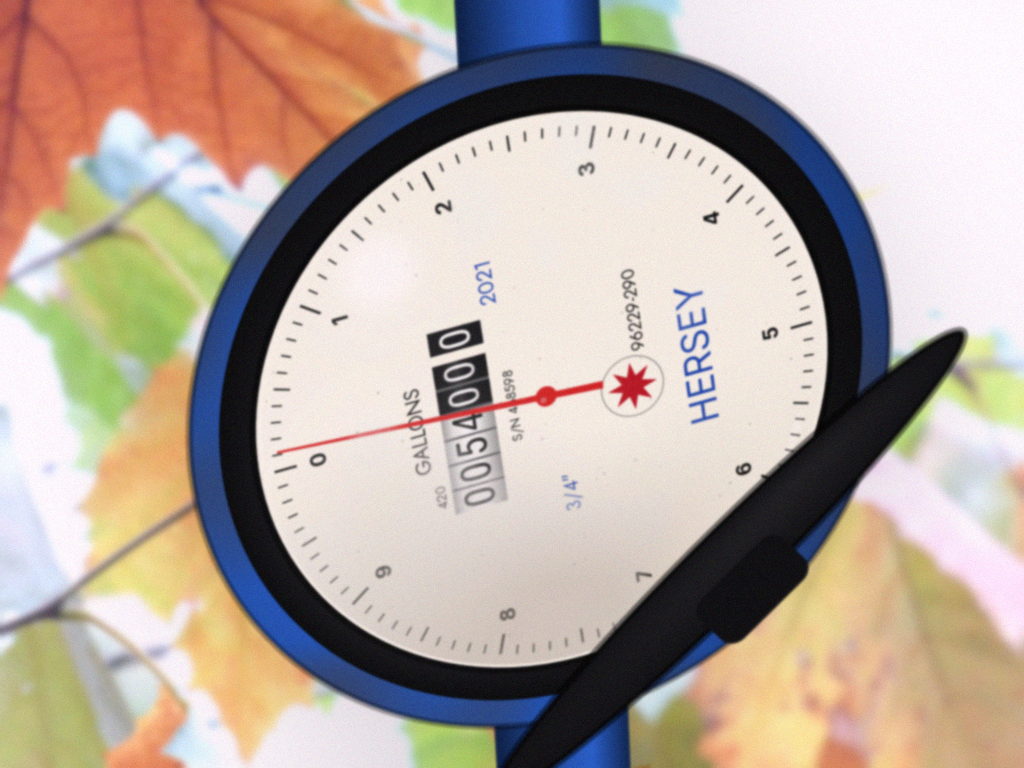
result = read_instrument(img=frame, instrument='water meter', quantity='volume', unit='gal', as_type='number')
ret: 54000.1 gal
